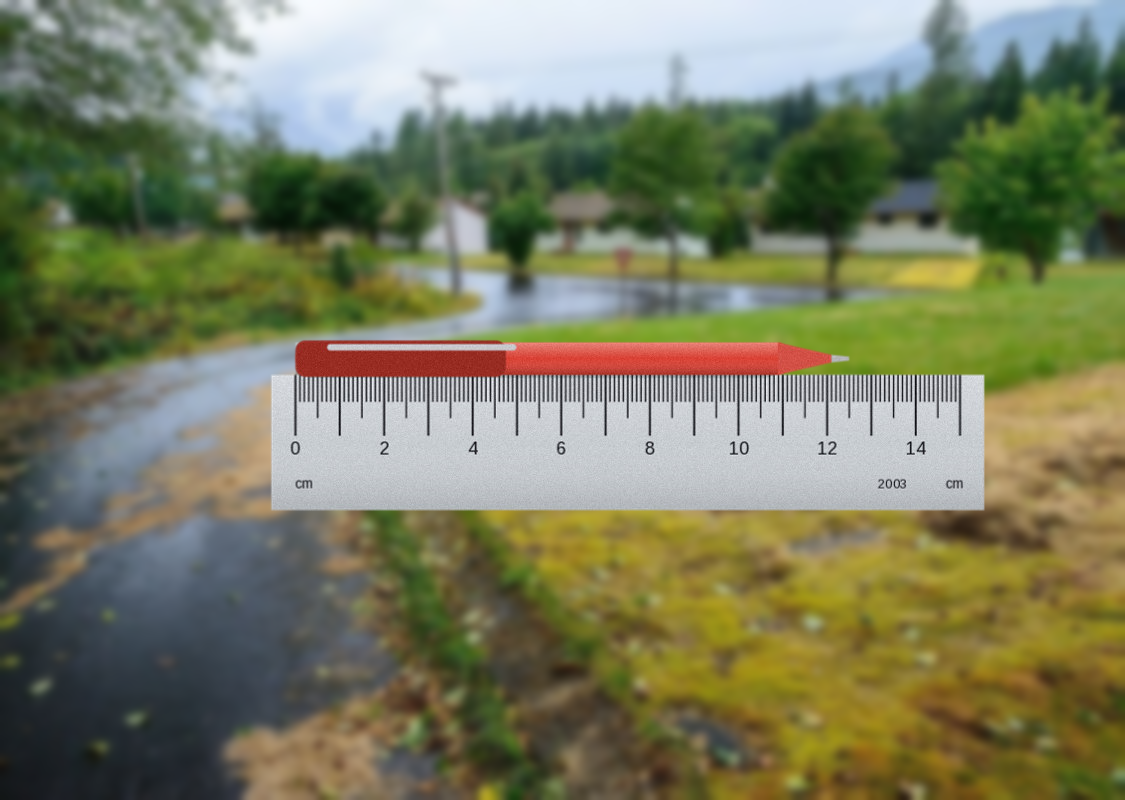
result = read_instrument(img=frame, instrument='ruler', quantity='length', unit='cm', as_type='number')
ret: 12.5 cm
